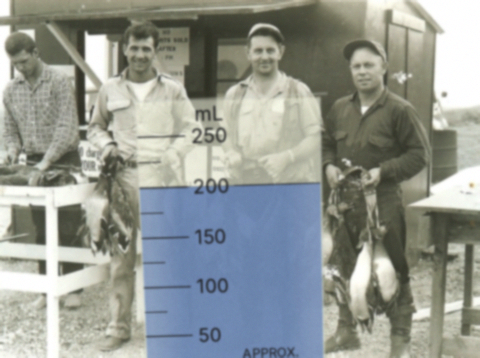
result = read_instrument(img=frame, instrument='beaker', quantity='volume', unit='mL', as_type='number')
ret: 200 mL
